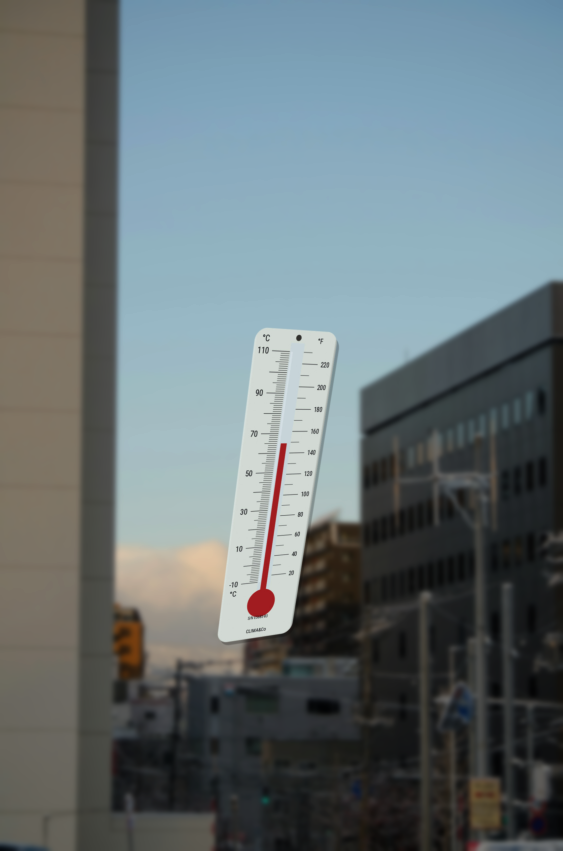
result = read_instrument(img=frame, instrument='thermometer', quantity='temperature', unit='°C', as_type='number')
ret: 65 °C
